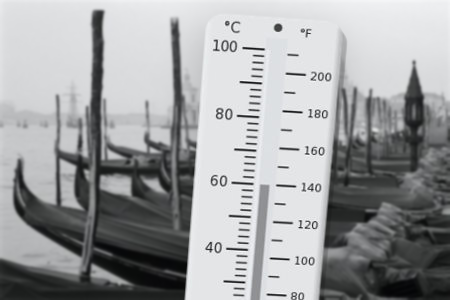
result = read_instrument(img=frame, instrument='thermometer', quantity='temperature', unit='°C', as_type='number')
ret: 60 °C
